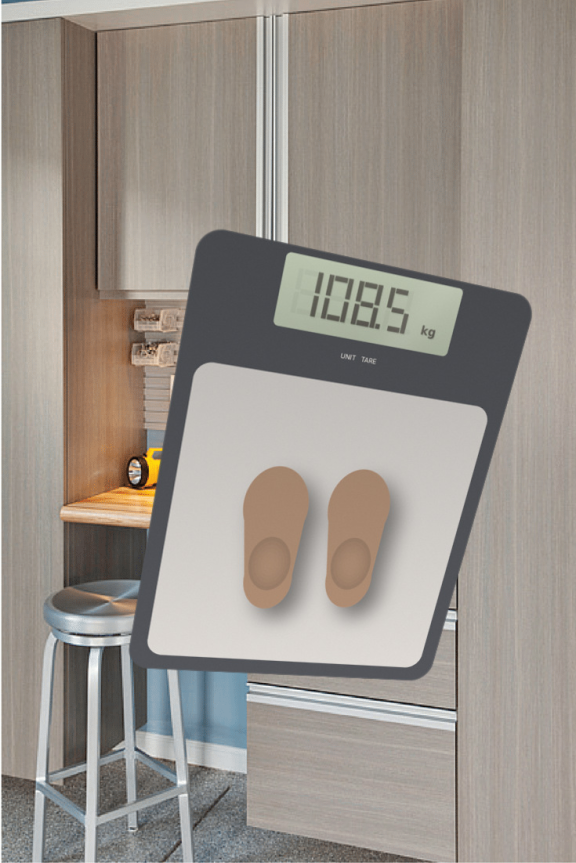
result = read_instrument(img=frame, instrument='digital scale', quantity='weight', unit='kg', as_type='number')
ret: 108.5 kg
